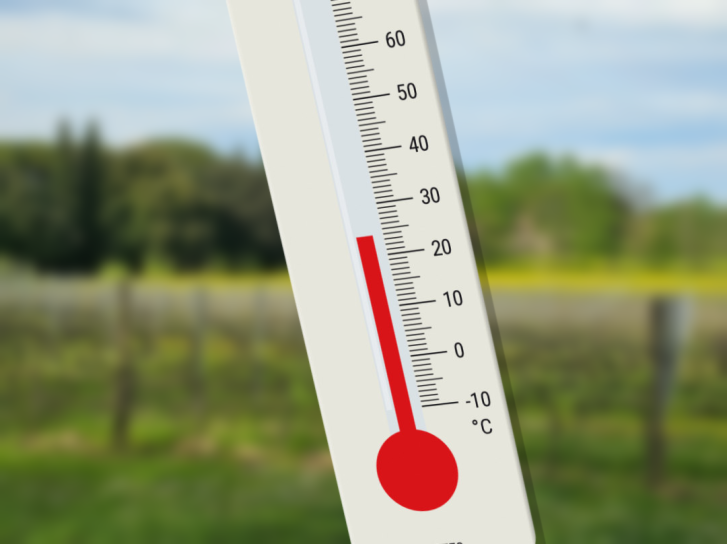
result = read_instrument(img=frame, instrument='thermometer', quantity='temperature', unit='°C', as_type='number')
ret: 24 °C
